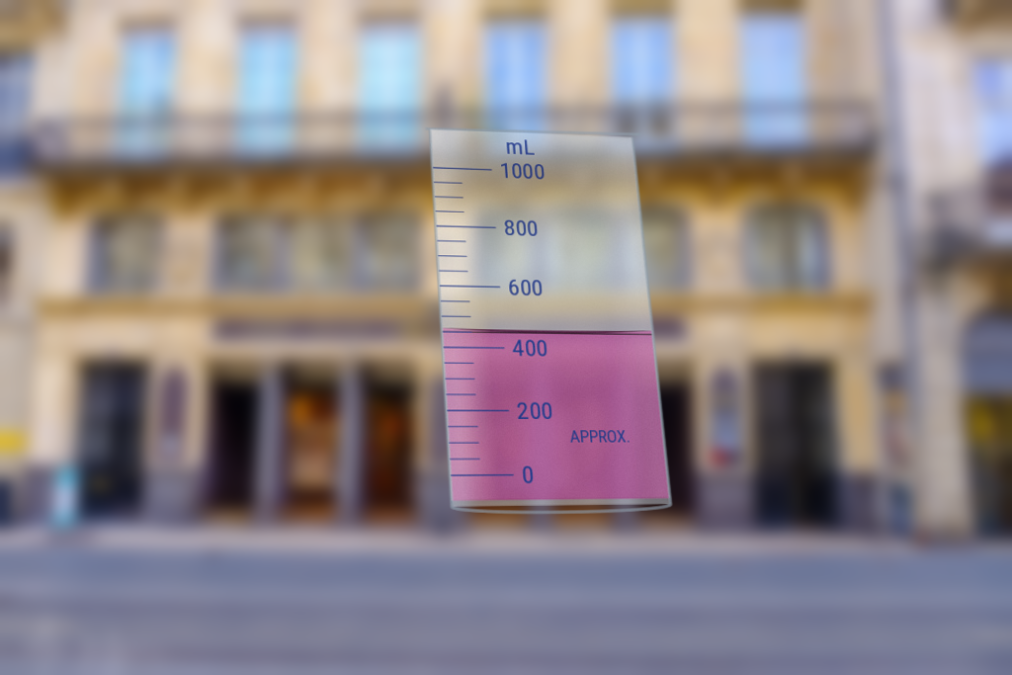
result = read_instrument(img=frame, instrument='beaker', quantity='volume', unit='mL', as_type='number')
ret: 450 mL
